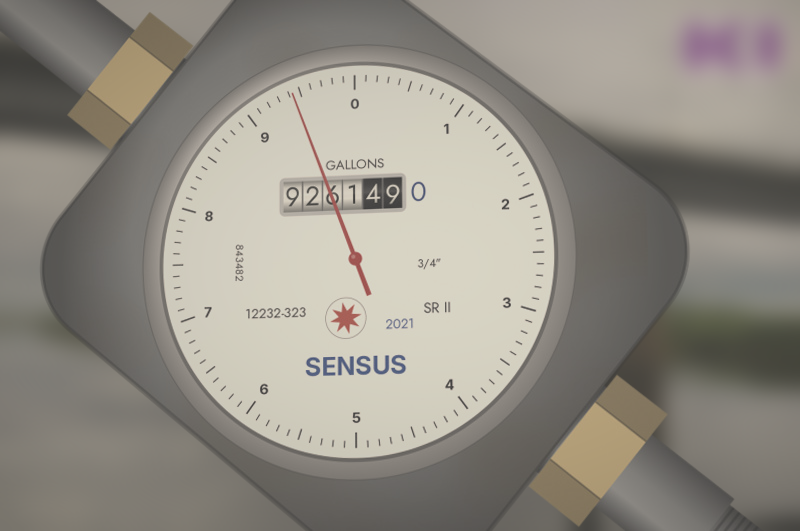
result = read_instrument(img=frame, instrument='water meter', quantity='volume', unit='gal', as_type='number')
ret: 9261489.4 gal
